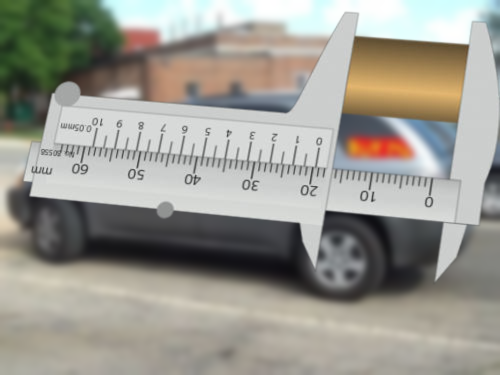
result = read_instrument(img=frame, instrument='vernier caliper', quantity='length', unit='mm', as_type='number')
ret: 19.5 mm
